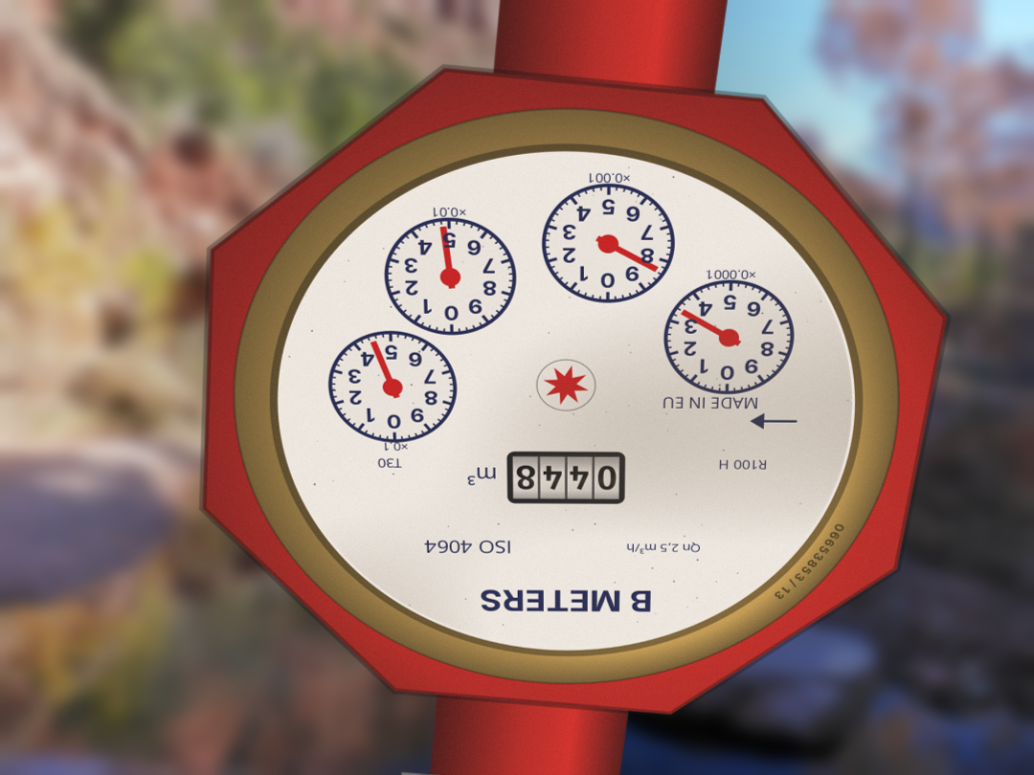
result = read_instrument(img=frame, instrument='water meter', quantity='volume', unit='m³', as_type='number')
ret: 448.4483 m³
